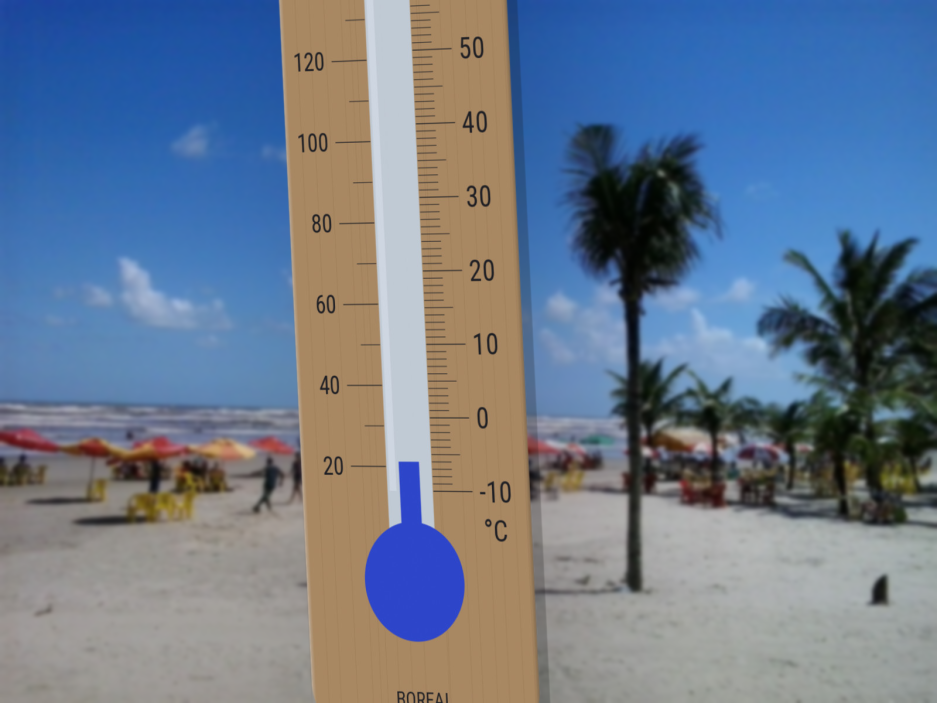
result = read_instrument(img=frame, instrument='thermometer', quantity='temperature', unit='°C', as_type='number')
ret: -6 °C
